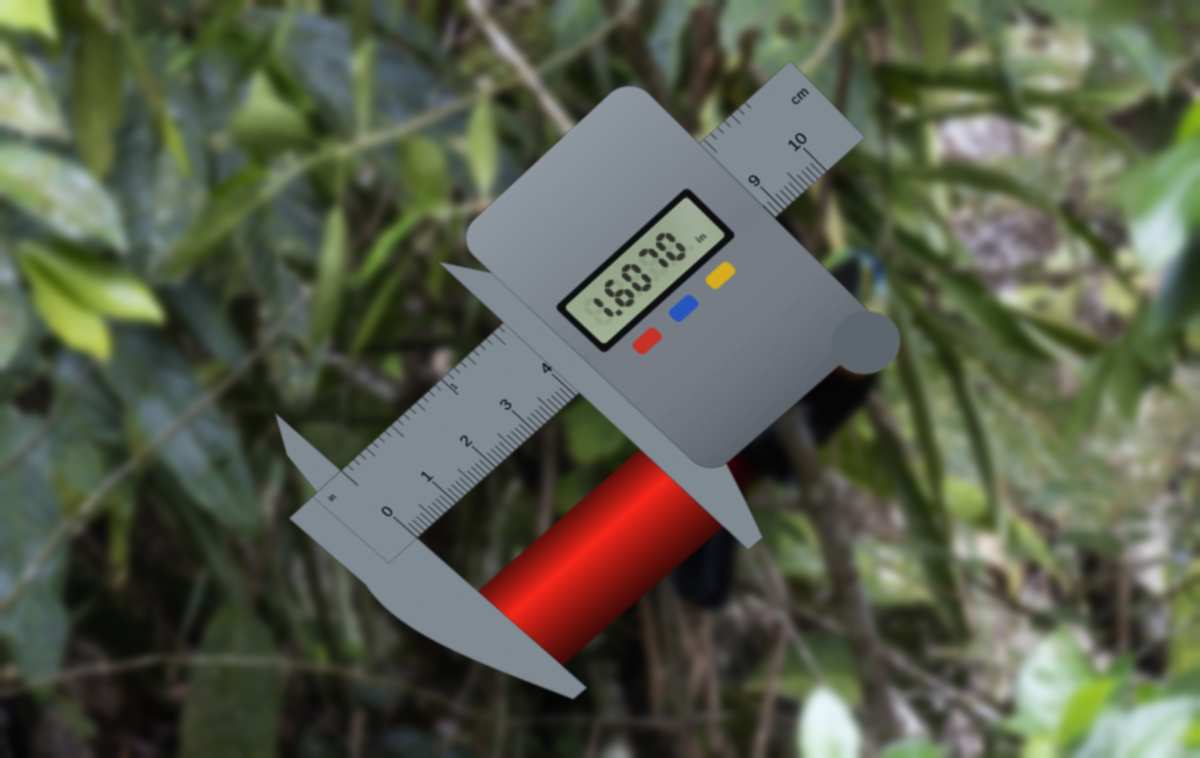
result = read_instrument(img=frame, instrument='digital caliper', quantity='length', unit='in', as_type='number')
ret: 1.6070 in
